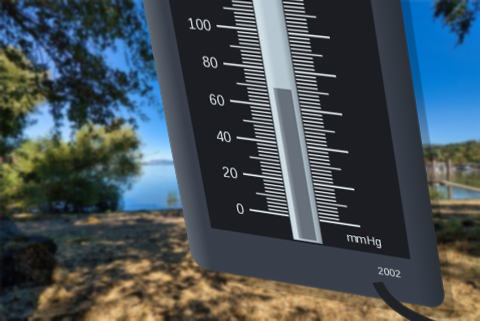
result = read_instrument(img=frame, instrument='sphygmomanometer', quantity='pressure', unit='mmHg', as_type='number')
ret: 70 mmHg
